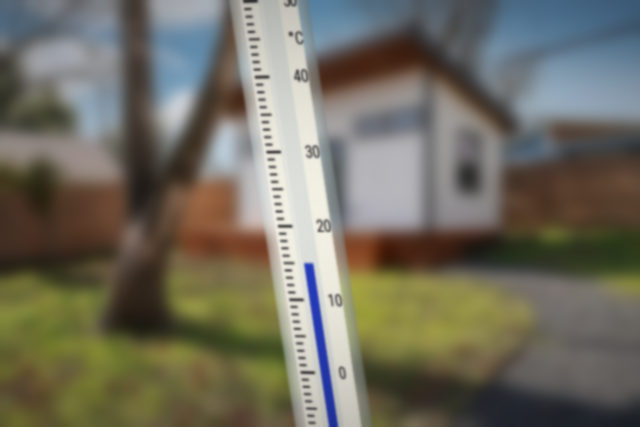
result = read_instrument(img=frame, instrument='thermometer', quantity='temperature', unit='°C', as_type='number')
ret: 15 °C
